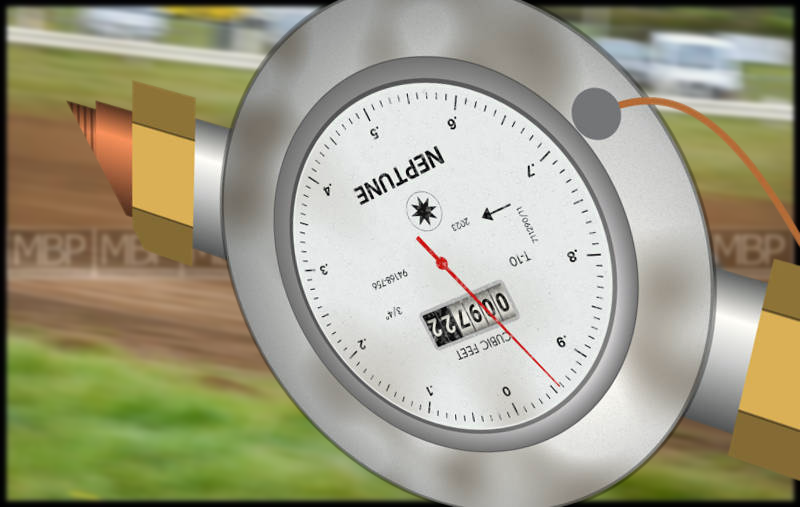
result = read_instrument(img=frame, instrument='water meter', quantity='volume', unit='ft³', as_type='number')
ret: 9721.94 ft³
